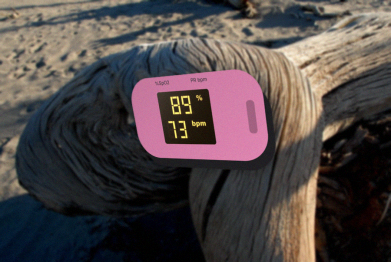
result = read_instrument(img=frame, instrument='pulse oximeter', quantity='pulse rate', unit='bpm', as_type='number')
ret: 73 bpm
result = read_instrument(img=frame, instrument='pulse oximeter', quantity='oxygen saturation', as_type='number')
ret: 89 %
